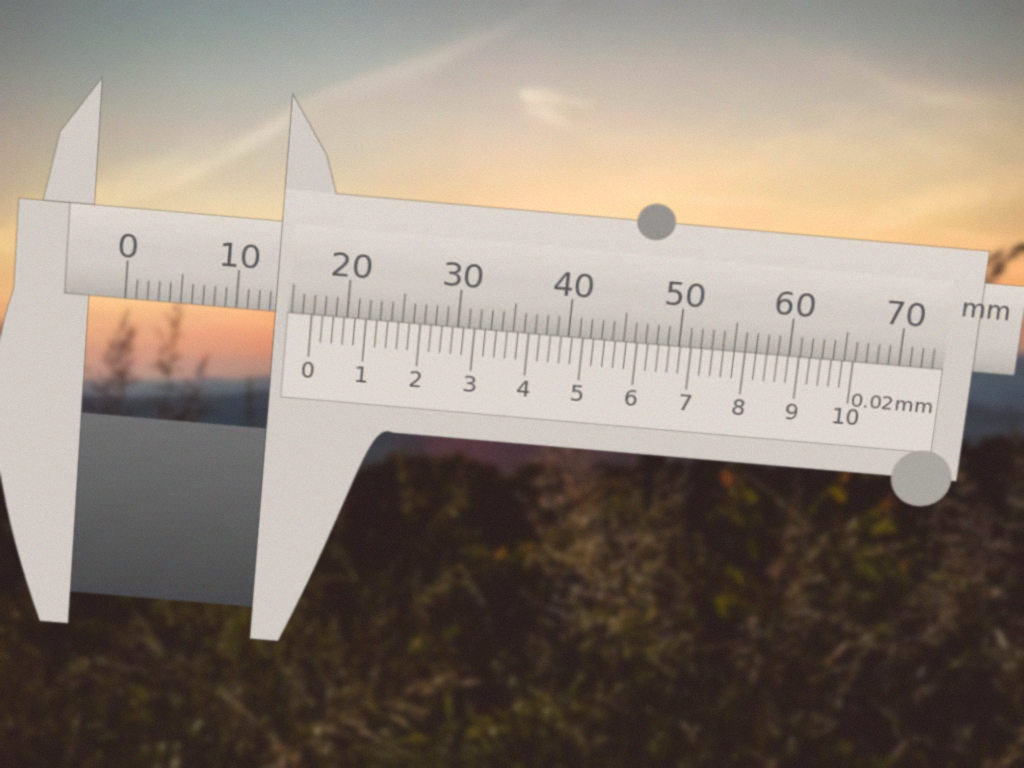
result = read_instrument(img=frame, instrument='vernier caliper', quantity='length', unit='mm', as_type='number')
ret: 16.8 mm
